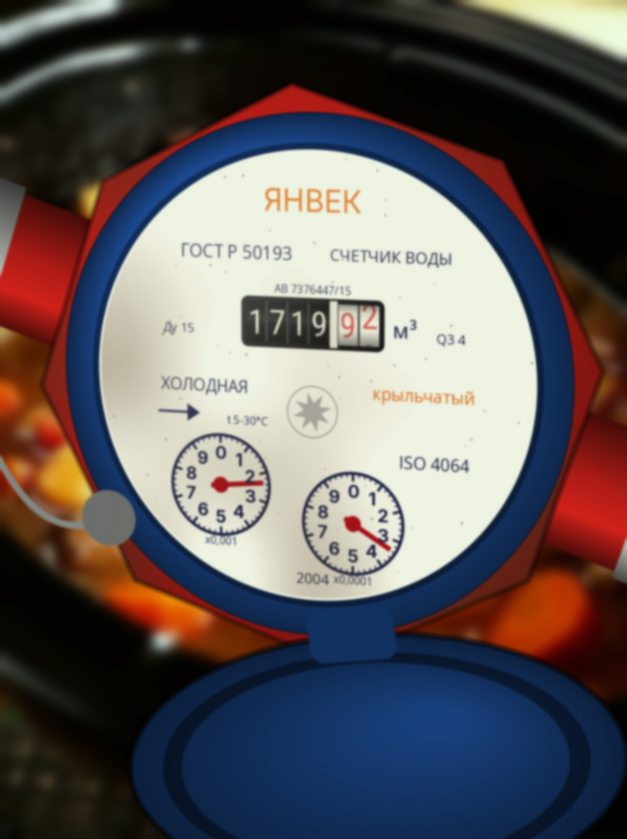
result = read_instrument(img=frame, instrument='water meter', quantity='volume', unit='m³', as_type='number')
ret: 1719.9223 m³
